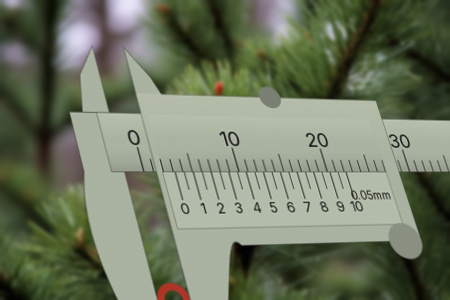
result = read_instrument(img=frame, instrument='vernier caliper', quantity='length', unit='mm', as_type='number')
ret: 3.2 mm
